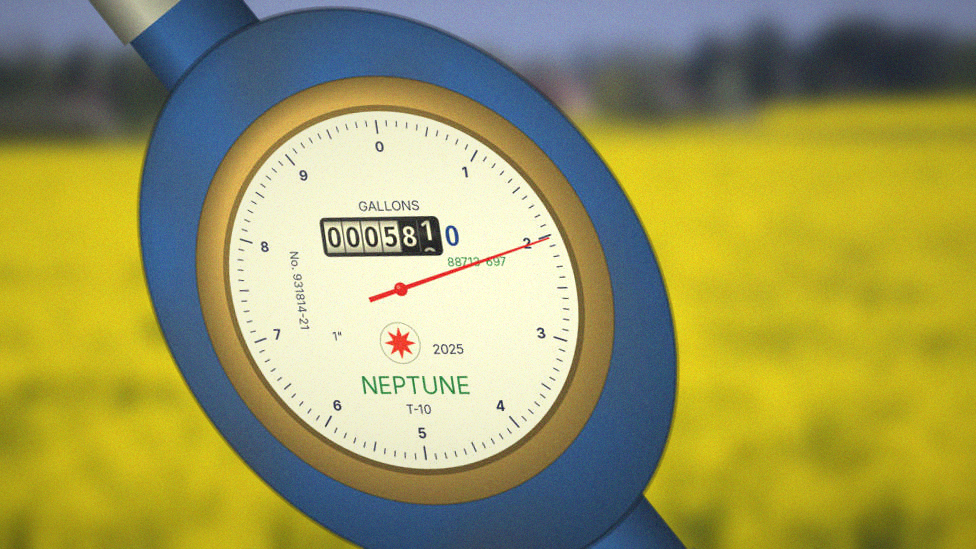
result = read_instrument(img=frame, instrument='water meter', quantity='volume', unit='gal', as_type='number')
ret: 5812.0 gal
